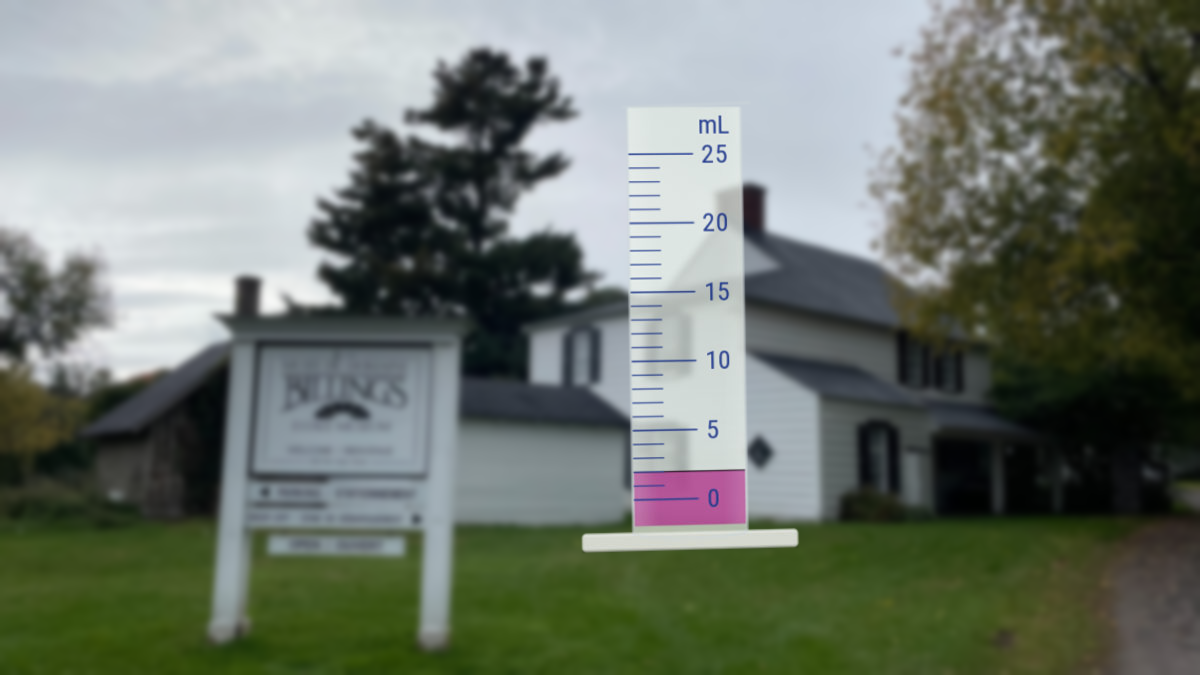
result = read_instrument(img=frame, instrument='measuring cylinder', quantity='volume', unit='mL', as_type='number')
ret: 2 mL
